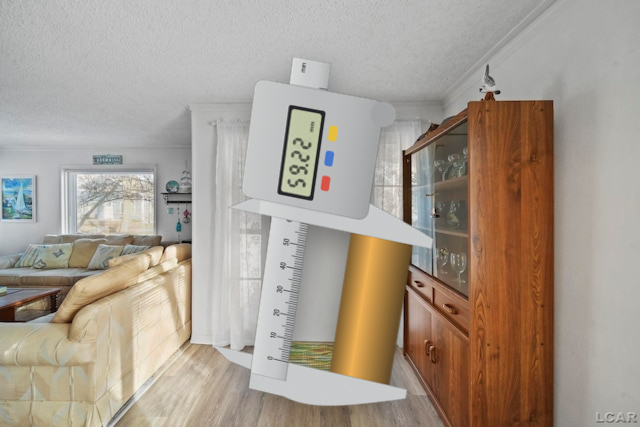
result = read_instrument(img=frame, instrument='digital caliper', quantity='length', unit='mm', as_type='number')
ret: 59.22 mm
